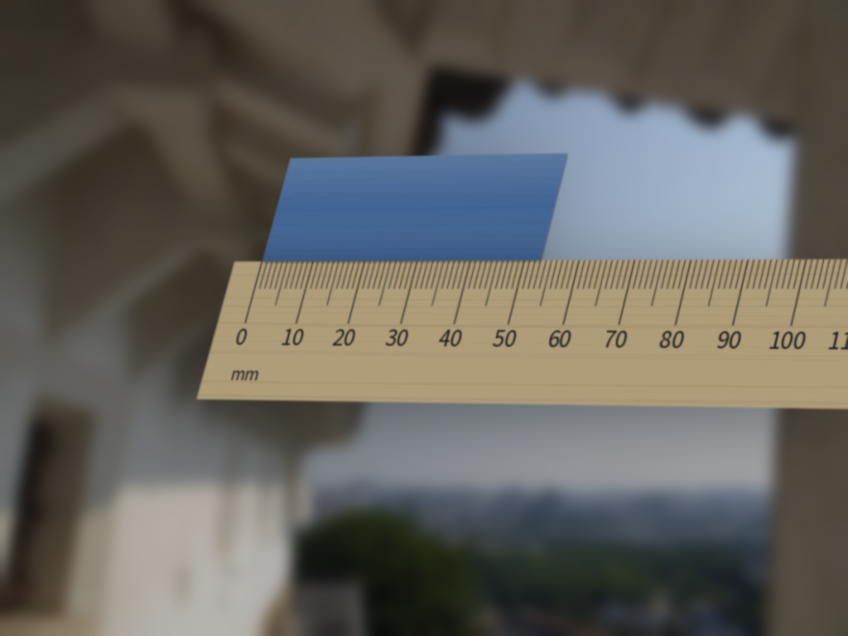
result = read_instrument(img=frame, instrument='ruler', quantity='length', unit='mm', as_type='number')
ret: 53 mm
